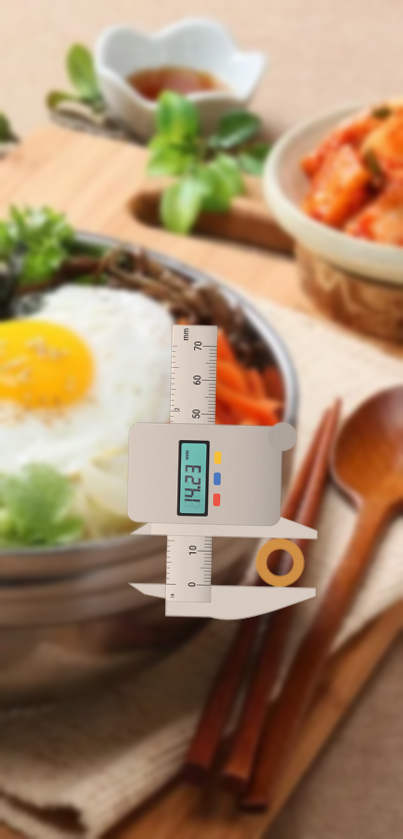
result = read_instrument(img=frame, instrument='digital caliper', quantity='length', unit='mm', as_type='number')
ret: 14.23 mm
